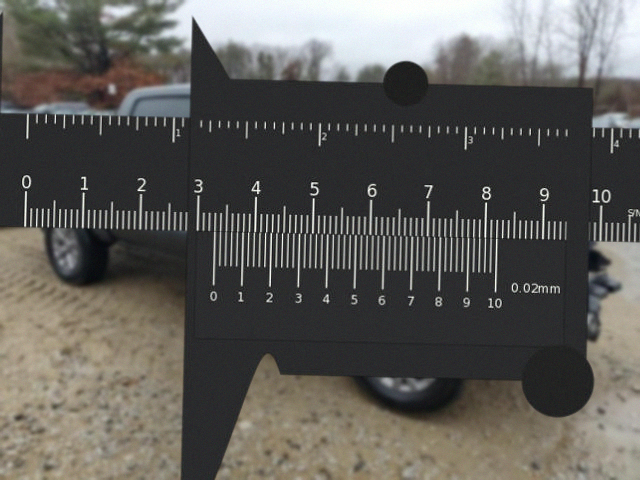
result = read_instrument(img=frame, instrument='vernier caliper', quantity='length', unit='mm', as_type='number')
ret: 33.0 mm
